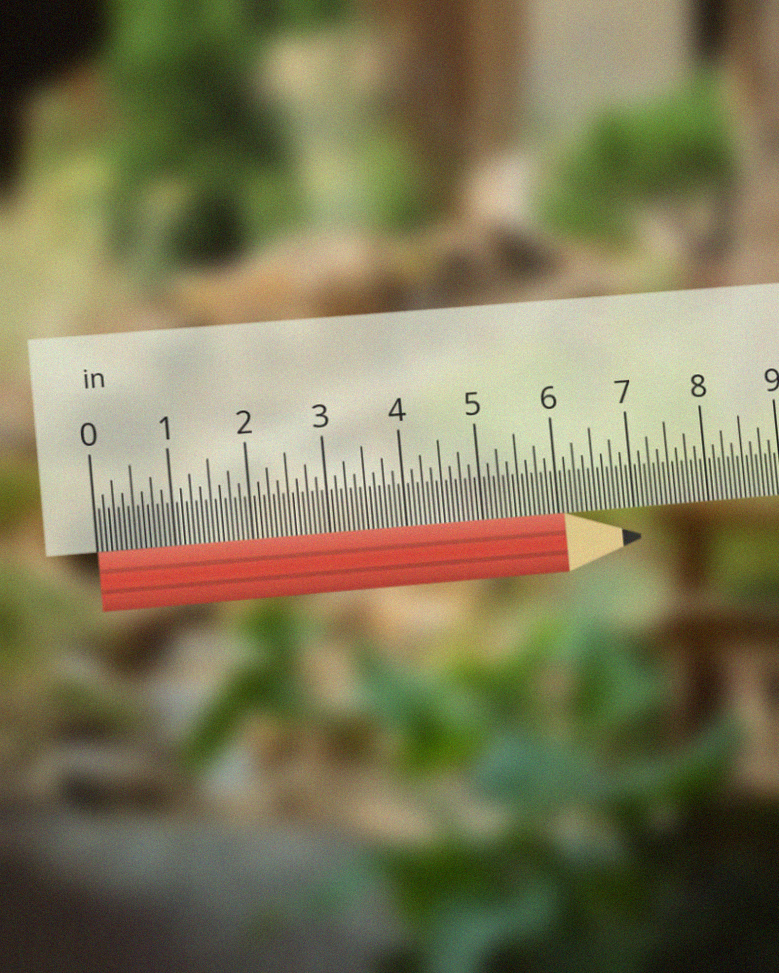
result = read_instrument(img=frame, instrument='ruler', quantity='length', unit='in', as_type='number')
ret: 7.0625 in
